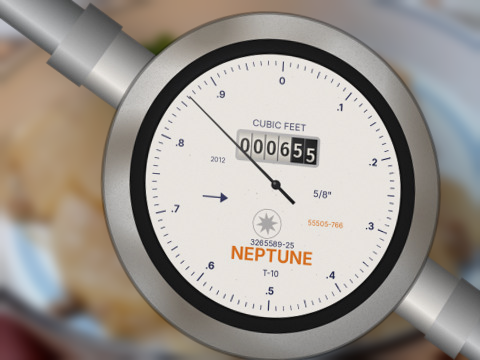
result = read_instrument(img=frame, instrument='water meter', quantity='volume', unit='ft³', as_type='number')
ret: 654.86 ft³
